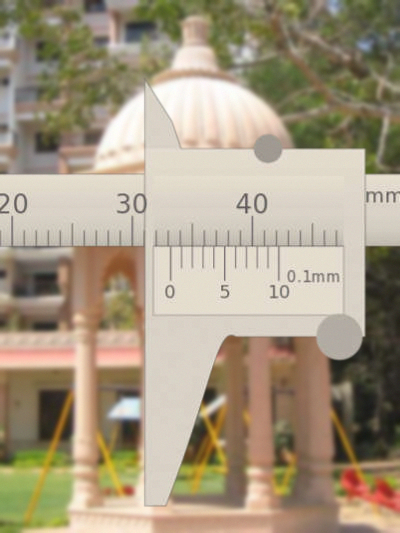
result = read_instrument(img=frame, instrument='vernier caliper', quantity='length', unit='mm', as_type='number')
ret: 33.2 mm
